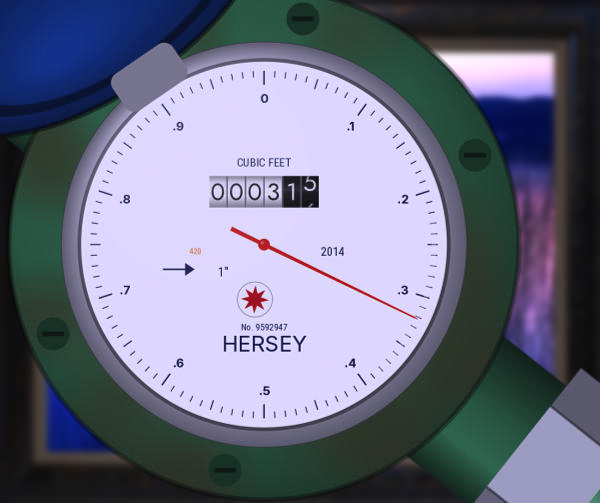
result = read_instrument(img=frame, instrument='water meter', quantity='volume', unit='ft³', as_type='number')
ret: 315.32 ft³
